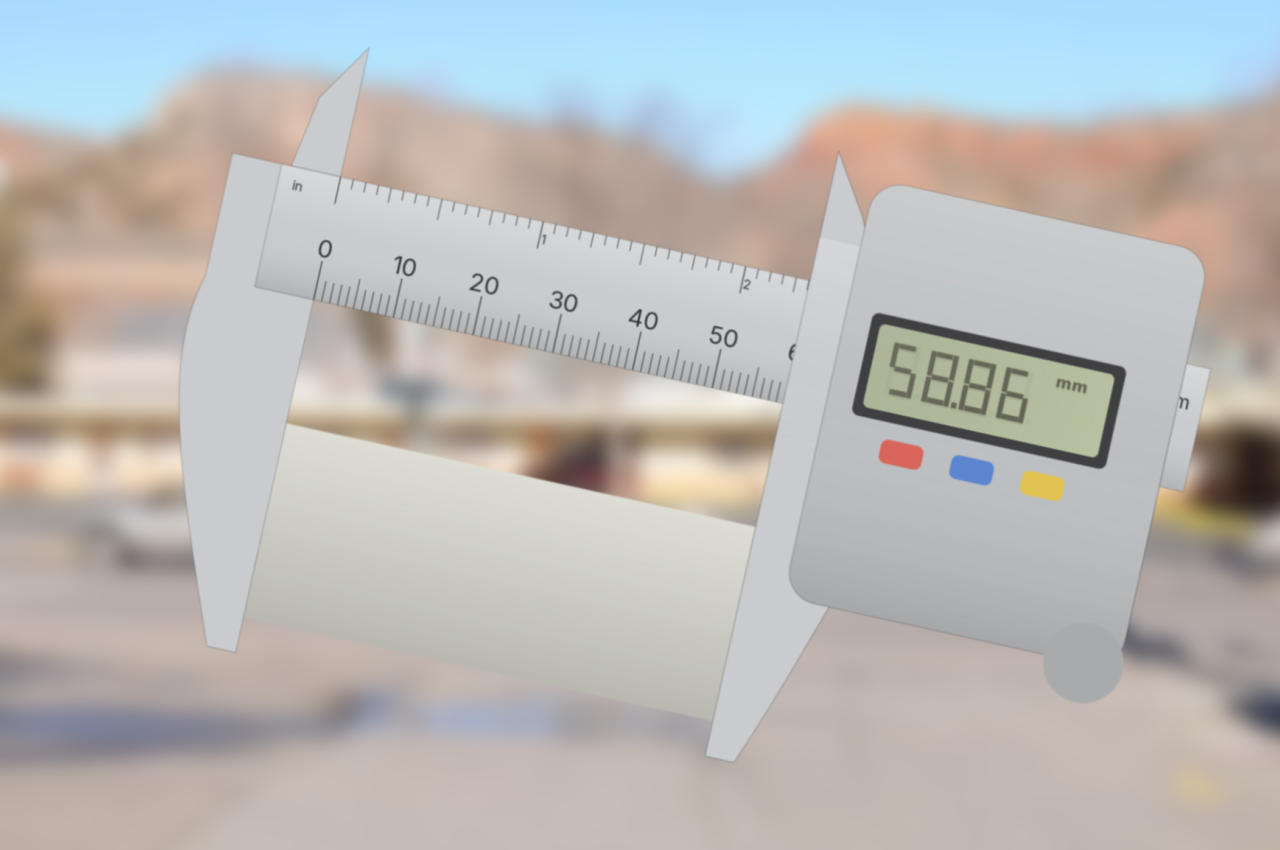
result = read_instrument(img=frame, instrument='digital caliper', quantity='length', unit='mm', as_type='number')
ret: 58.86 mm
